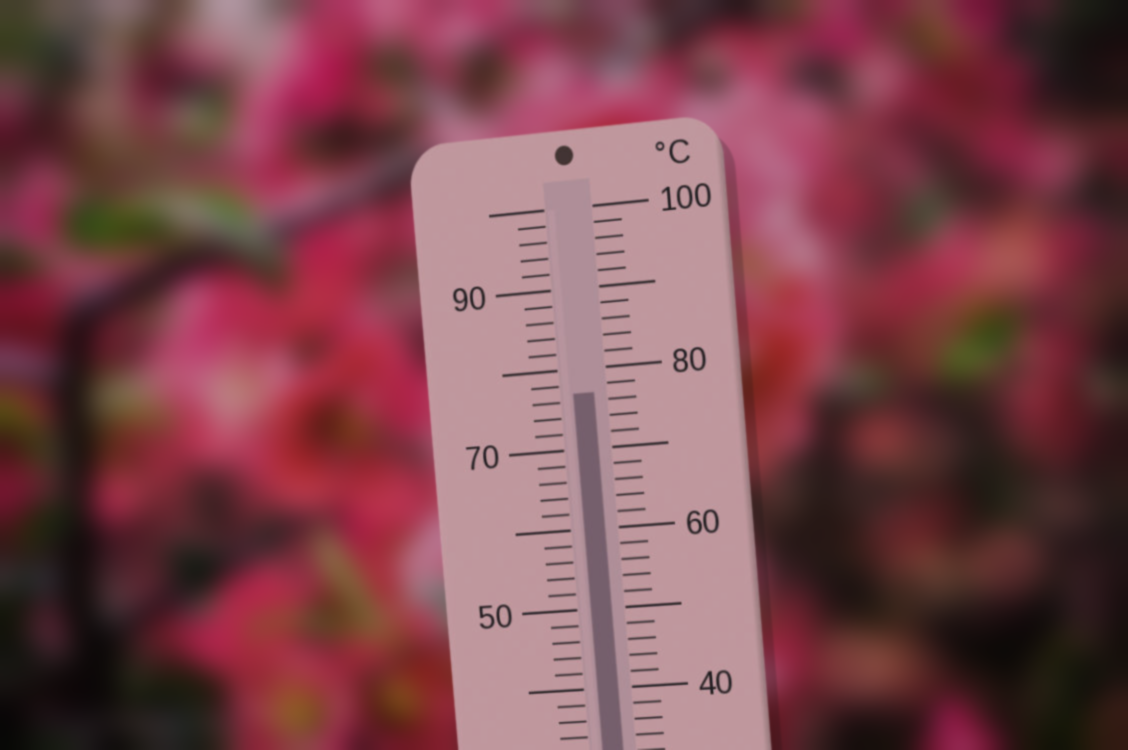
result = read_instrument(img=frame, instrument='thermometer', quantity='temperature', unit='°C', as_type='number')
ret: 77 °C
